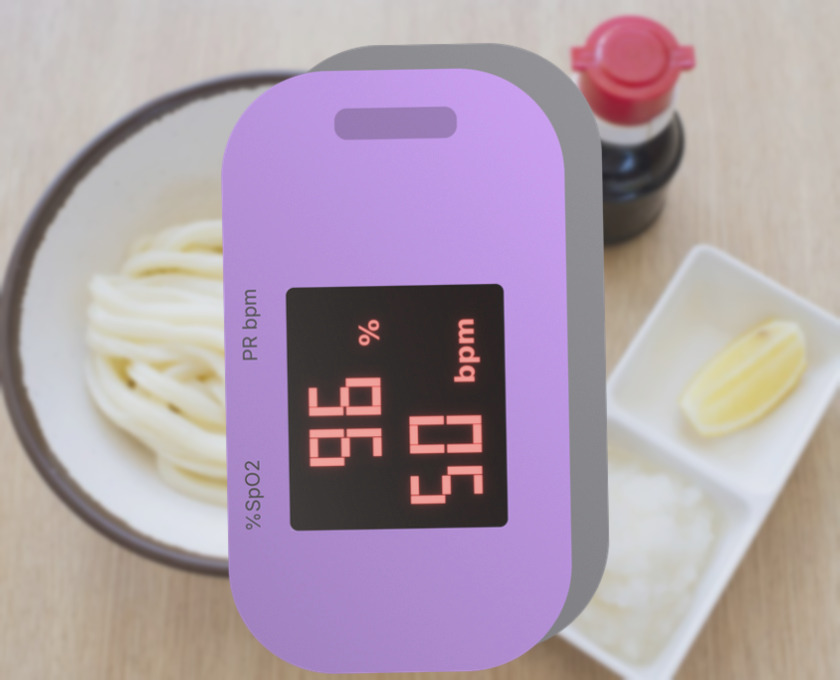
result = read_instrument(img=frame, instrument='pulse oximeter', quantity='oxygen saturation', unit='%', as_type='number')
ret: 96 %
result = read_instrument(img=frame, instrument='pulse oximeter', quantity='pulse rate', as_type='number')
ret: 50 bpm
